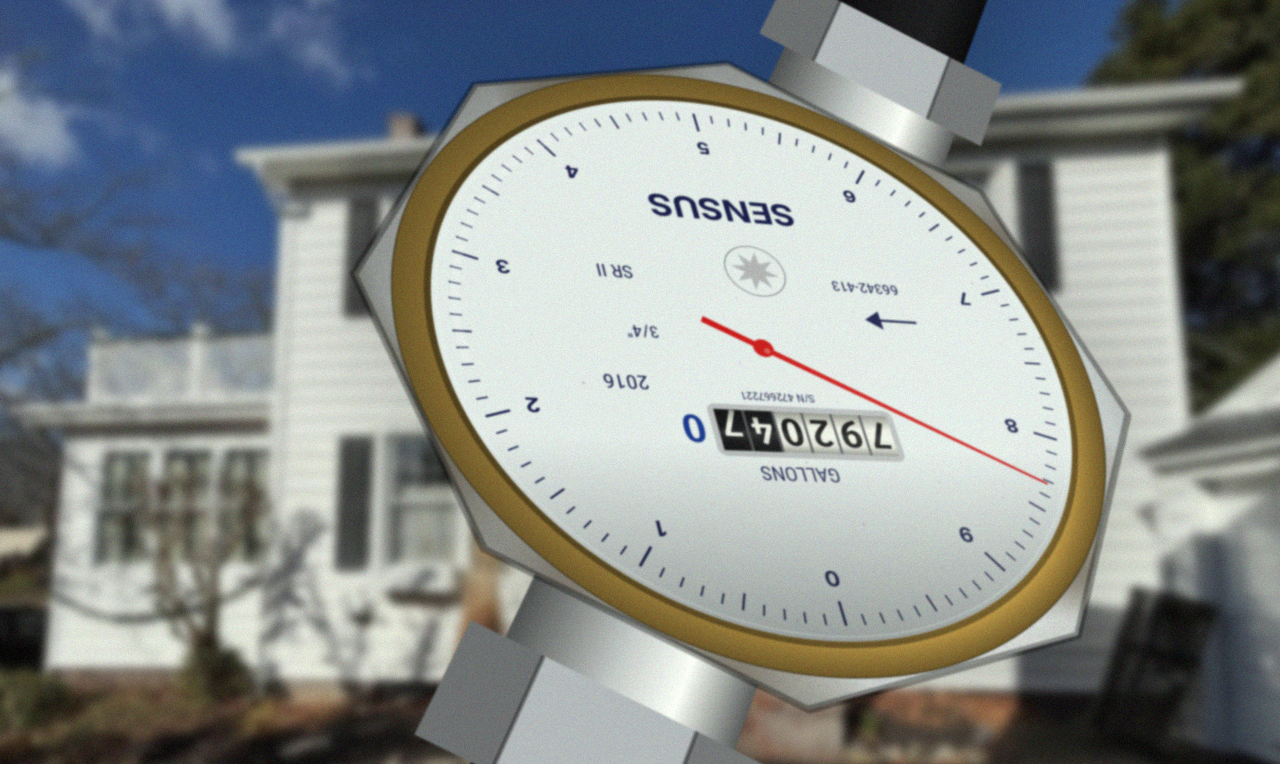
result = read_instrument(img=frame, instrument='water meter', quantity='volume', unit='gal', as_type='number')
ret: 7920468.3 gal
